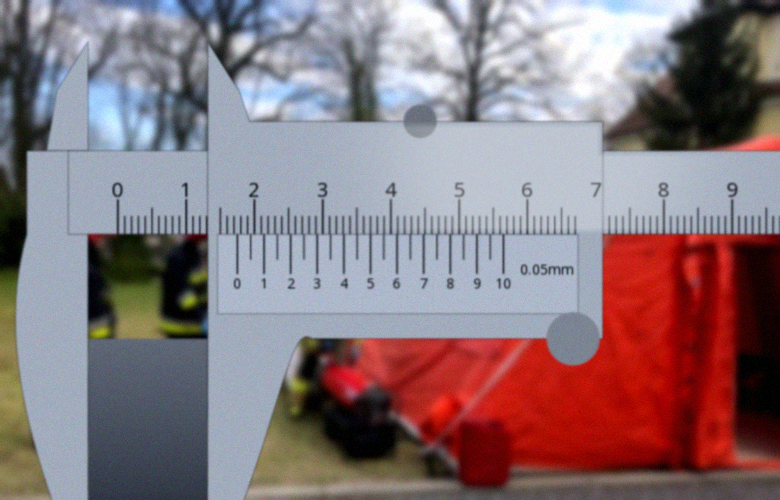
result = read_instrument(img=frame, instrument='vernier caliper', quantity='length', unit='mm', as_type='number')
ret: 17.5 mm
